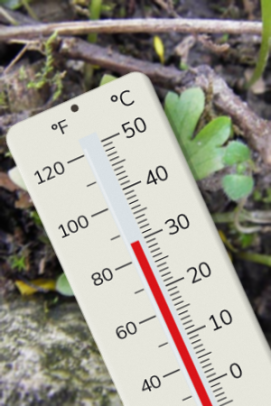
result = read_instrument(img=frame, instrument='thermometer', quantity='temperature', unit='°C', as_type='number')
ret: 30 °C
